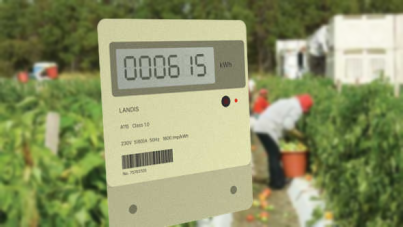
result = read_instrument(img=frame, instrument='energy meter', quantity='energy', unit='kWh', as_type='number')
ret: 615 kWh
